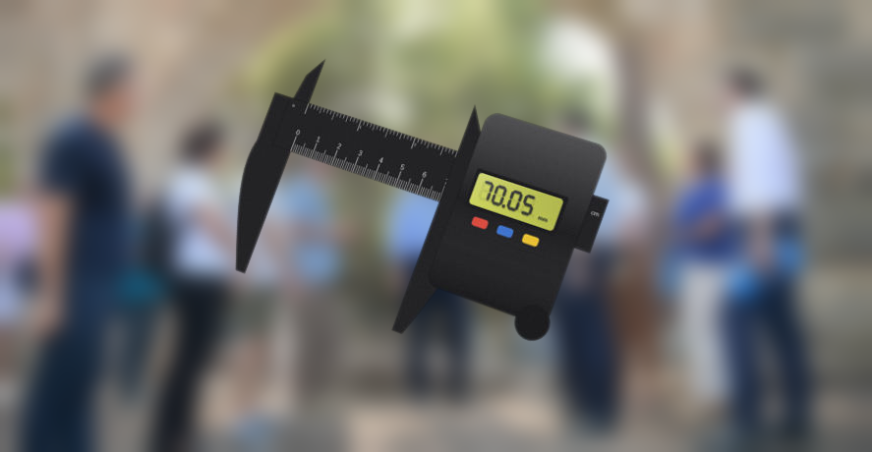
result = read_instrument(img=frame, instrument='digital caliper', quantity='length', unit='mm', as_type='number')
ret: 70.05 mm
